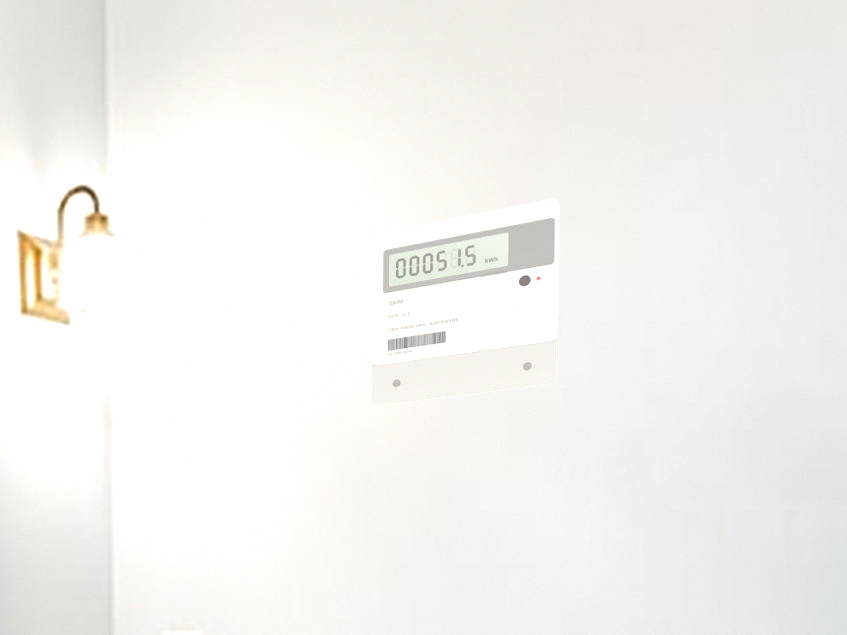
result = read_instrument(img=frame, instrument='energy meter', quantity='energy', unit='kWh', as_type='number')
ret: 51.5 kWh
